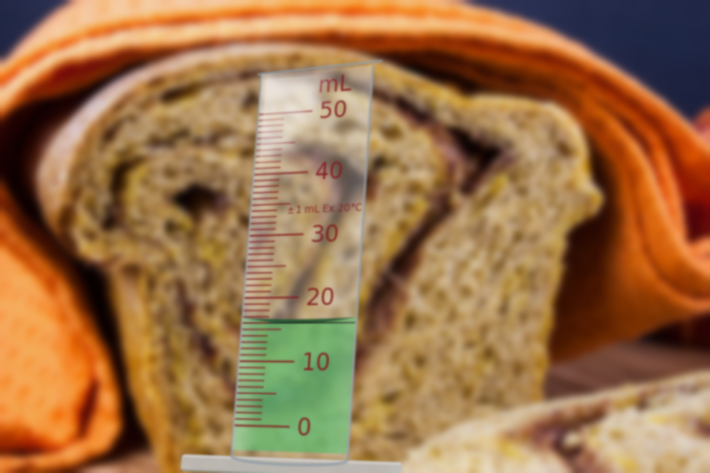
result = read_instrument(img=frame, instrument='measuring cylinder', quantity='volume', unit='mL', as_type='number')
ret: 16 mL
